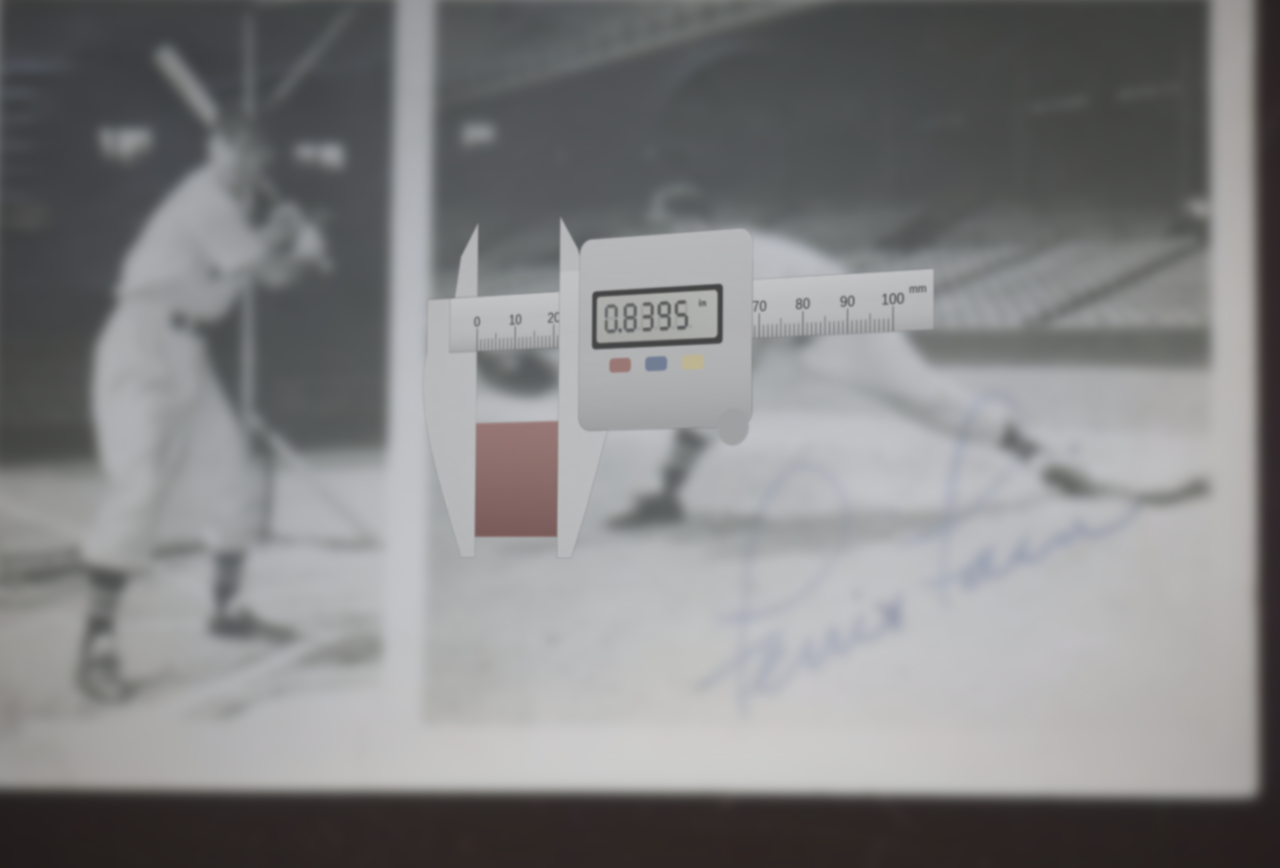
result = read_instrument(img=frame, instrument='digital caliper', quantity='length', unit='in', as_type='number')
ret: 0.8395 in
